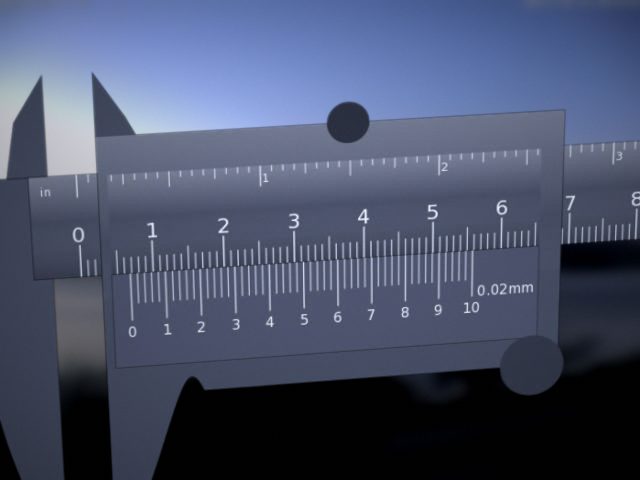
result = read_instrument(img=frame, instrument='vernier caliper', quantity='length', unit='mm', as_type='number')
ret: 6.8 mm
